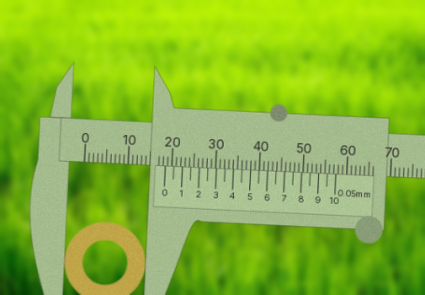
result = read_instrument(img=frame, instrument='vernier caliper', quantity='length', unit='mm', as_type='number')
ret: 18.5 mm
